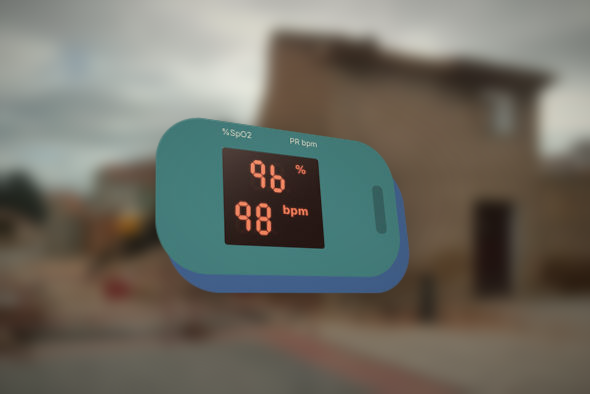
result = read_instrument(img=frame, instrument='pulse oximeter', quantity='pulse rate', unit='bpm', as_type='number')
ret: 98 bpm
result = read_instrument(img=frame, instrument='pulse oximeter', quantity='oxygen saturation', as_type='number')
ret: 96 %
